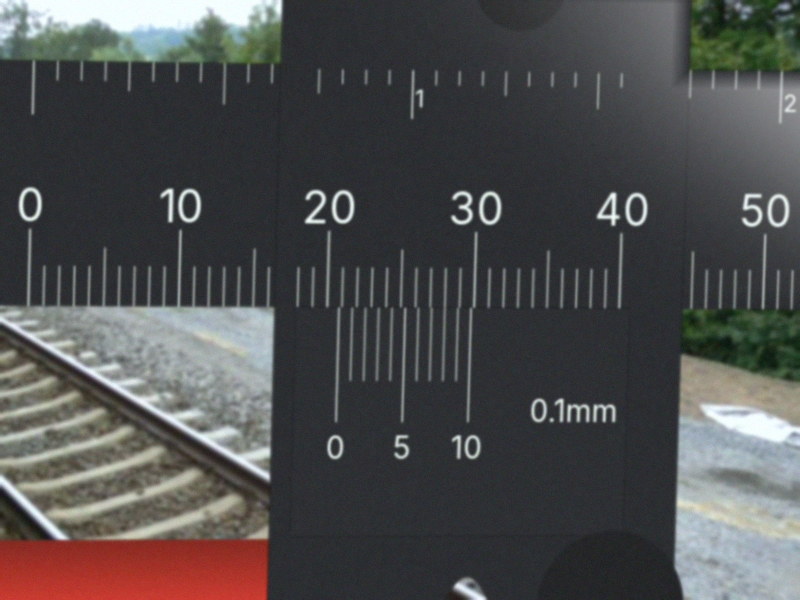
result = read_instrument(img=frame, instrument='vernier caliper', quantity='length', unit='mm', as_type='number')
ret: 20.8 mm
